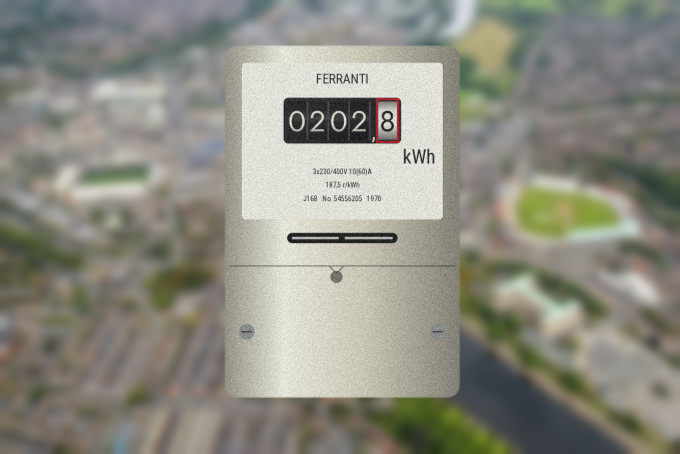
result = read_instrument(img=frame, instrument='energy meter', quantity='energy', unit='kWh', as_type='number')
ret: 202.8 kWh
